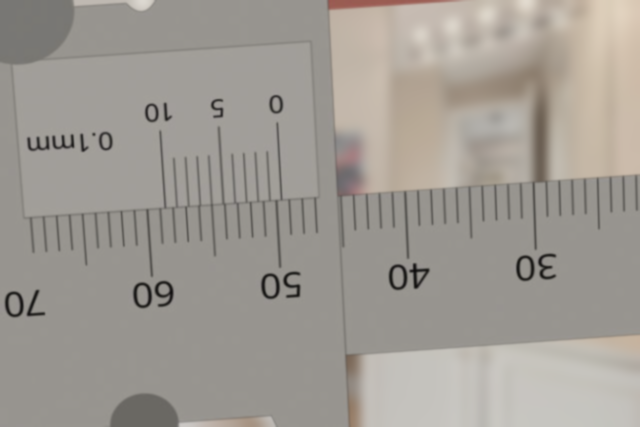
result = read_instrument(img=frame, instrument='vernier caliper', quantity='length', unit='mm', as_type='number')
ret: 49.6 mm
